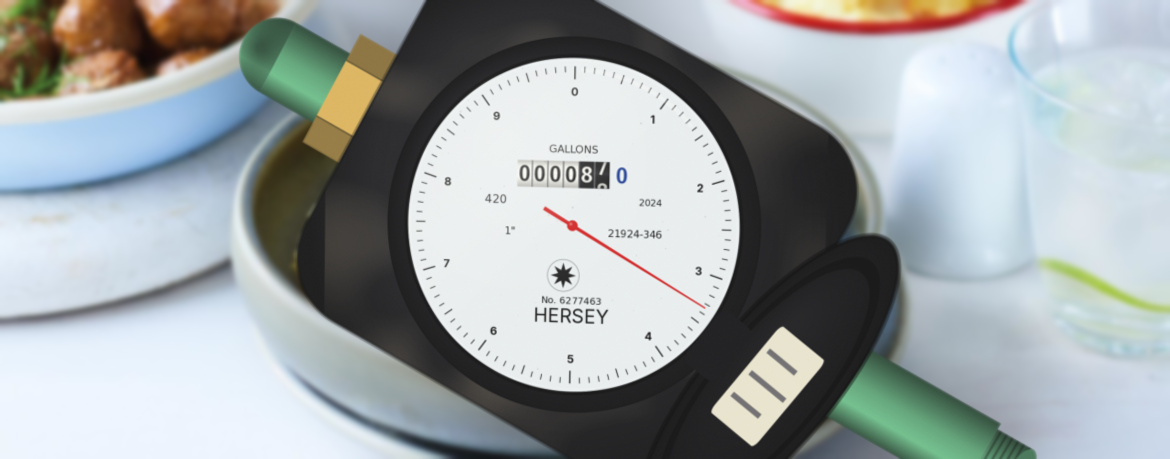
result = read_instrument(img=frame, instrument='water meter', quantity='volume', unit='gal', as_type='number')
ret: 873.3 gal
